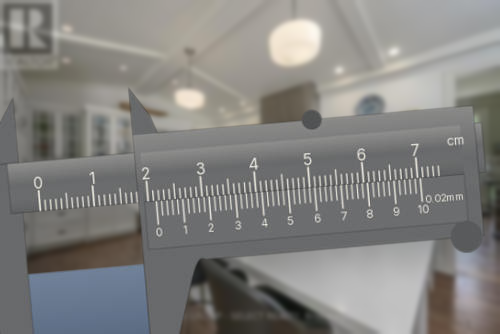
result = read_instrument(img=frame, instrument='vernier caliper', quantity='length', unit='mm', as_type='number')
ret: 21.5 mm
